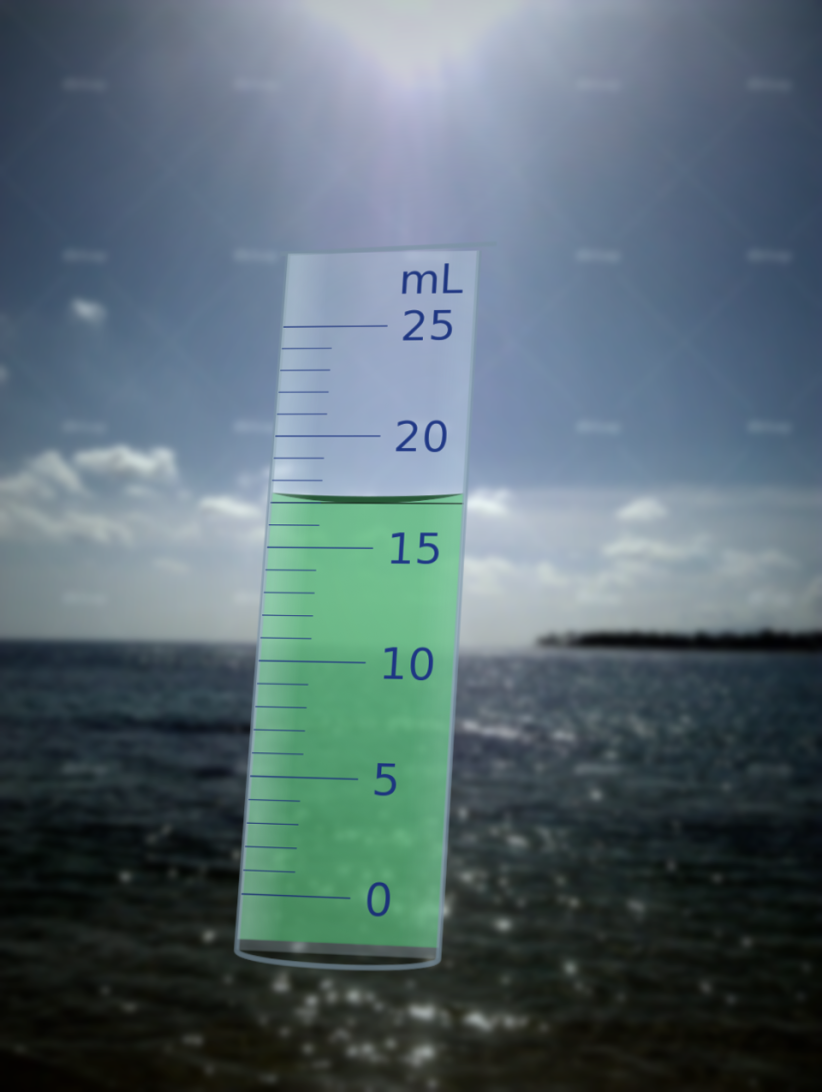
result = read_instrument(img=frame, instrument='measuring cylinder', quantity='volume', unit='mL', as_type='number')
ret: 17 mL
